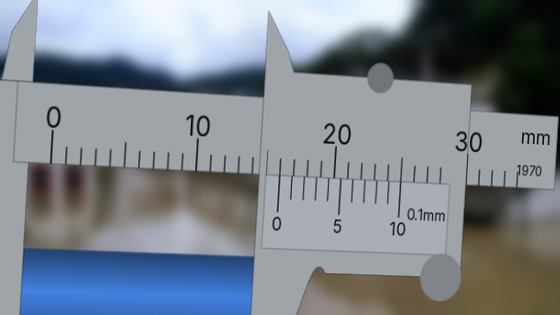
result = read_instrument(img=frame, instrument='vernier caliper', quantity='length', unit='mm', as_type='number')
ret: 16.0 mm
